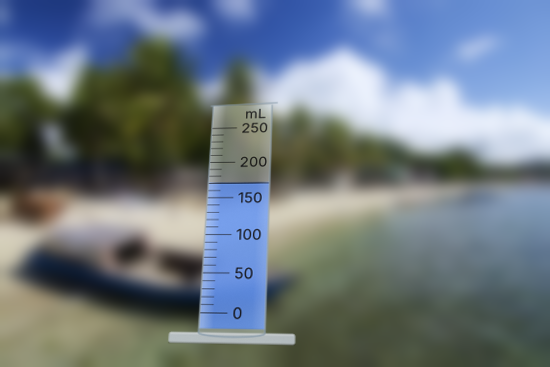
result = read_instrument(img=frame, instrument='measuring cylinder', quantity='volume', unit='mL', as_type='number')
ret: 170 mL
